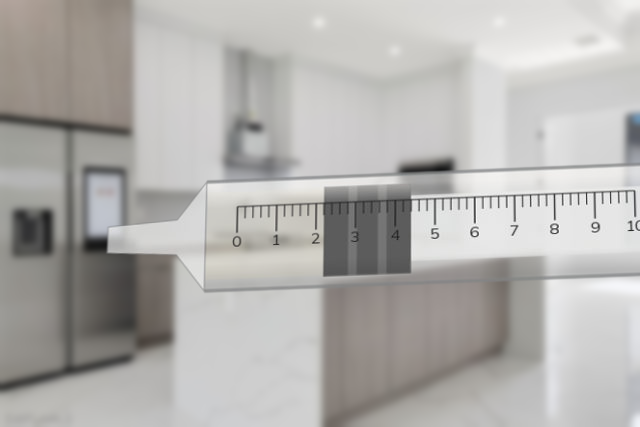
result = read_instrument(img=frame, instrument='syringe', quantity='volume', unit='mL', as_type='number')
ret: 2.2 mL
